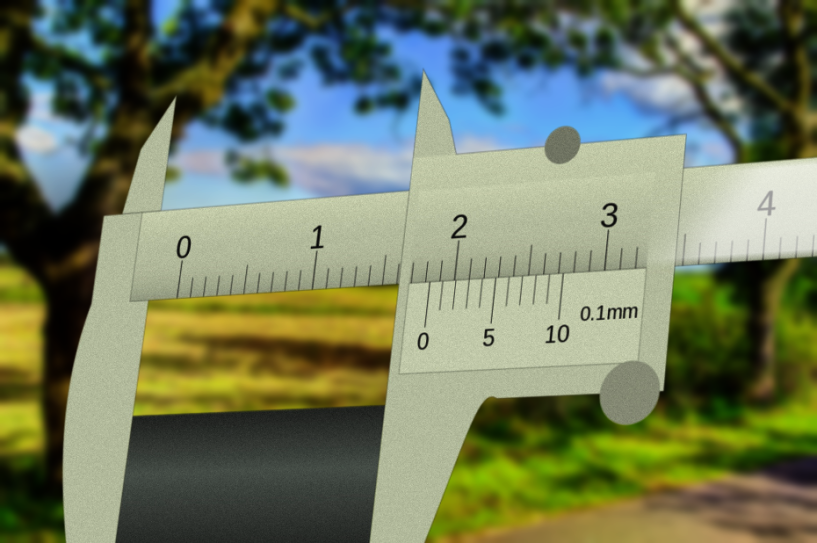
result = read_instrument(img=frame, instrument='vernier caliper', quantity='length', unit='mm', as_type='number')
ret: 18.3 mm
